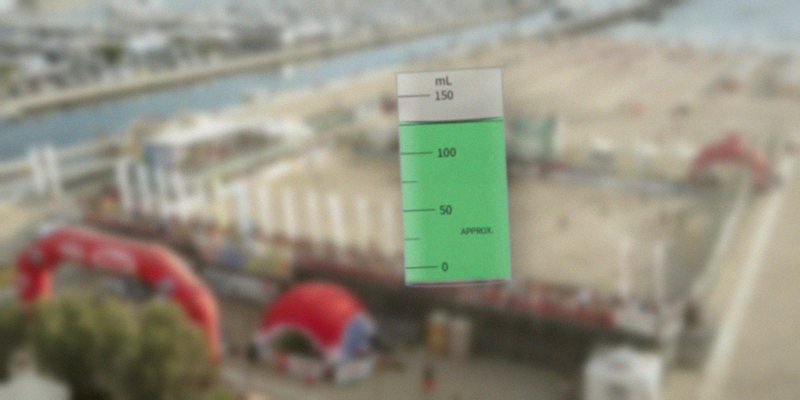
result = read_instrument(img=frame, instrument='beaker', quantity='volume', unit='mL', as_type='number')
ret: 125 mL
